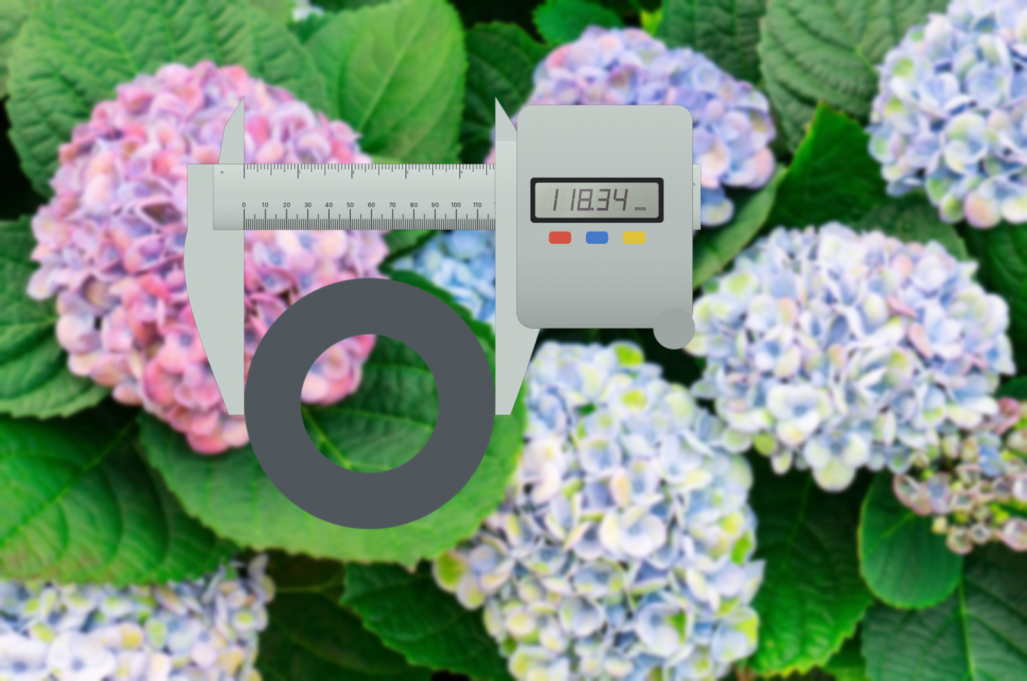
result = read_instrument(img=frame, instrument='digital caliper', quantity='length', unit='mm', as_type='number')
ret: 118.34 mm
